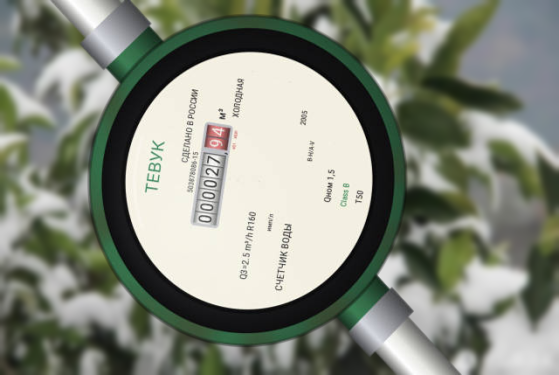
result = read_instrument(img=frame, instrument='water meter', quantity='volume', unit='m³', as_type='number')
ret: 27.94 m³
